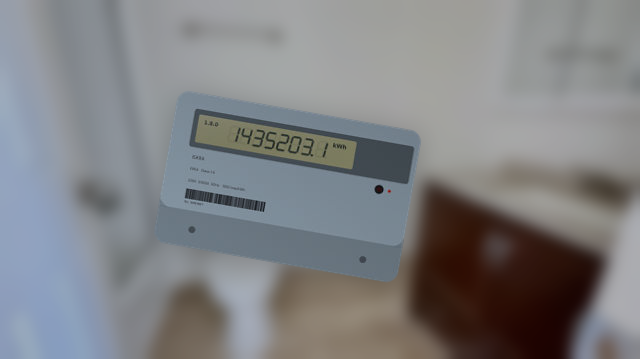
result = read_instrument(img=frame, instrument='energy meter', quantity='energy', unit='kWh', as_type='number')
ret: 1435203.1 kWh
